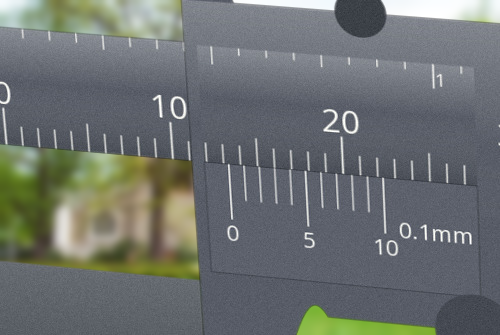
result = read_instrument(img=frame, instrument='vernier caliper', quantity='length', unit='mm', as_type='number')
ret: 13.3 mm
